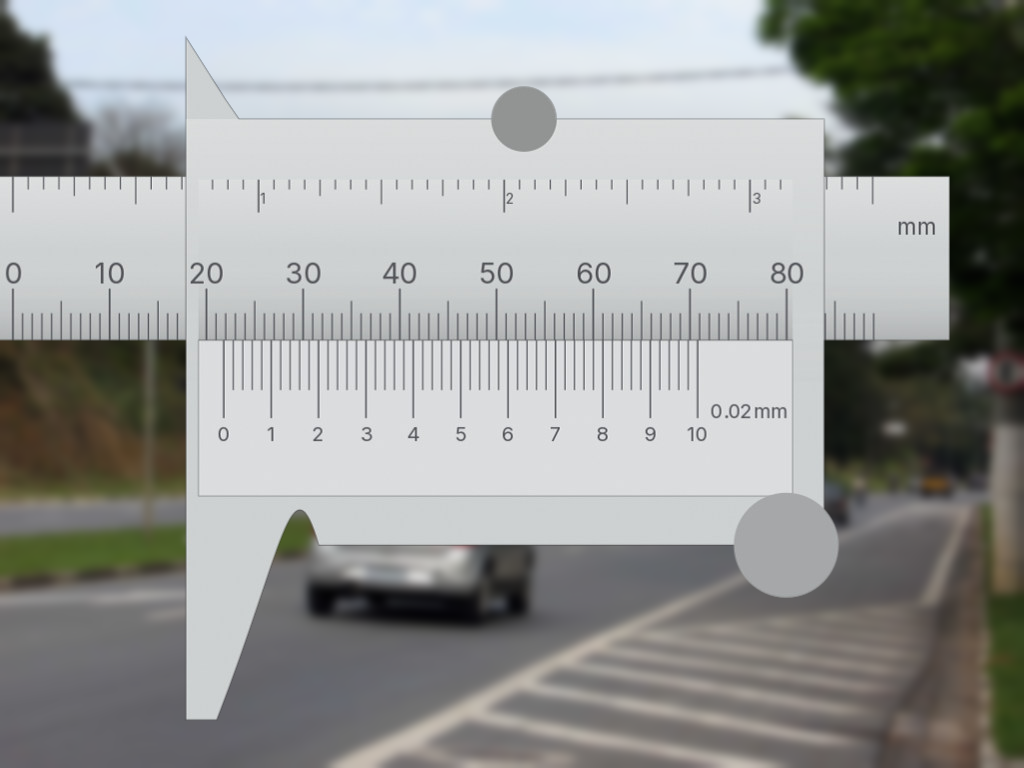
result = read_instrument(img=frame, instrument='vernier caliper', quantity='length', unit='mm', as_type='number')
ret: 21.8 mm
